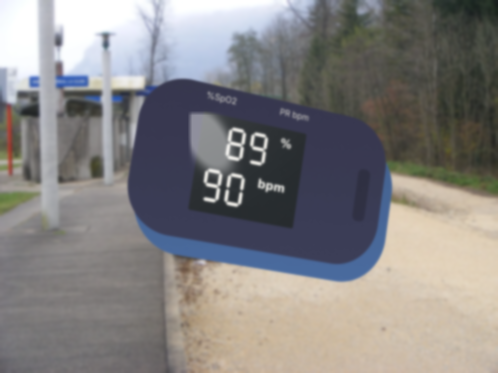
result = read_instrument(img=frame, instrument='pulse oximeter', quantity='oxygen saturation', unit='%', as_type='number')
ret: 89 %
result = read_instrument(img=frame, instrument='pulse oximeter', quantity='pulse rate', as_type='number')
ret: 90 bpm
